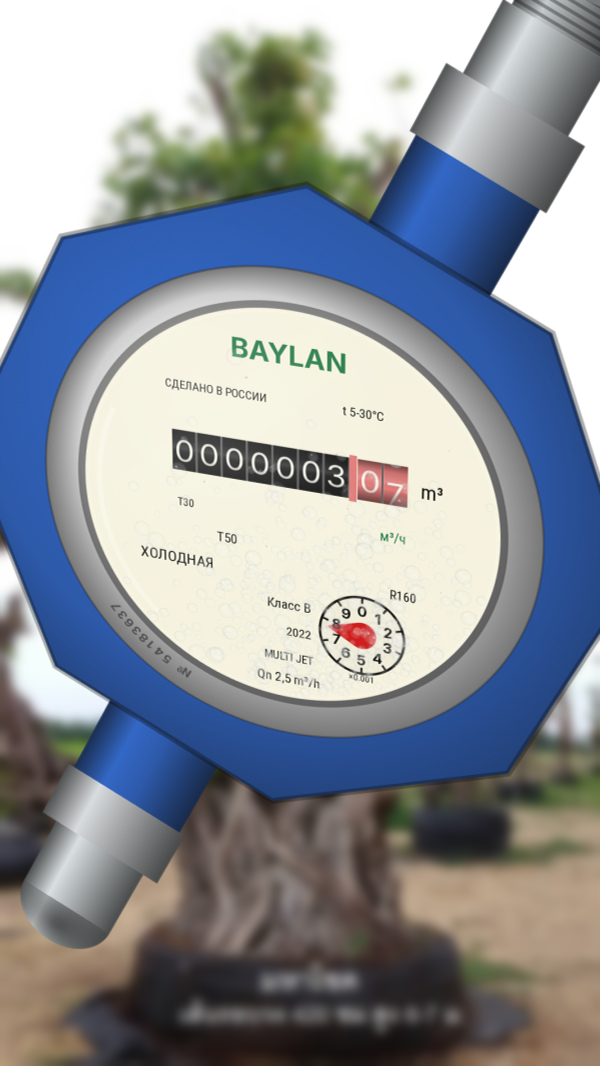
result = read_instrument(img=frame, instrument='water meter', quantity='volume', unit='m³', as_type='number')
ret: 3.067 m³
